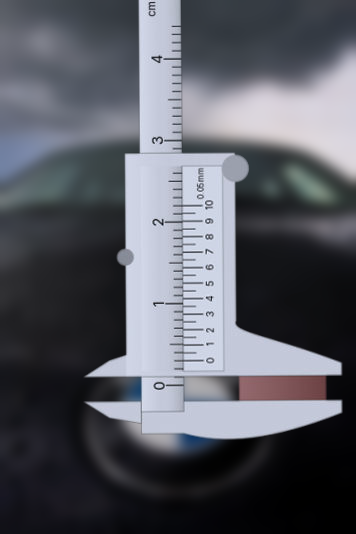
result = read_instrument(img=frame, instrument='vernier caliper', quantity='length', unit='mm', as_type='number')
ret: 3.0 mm
